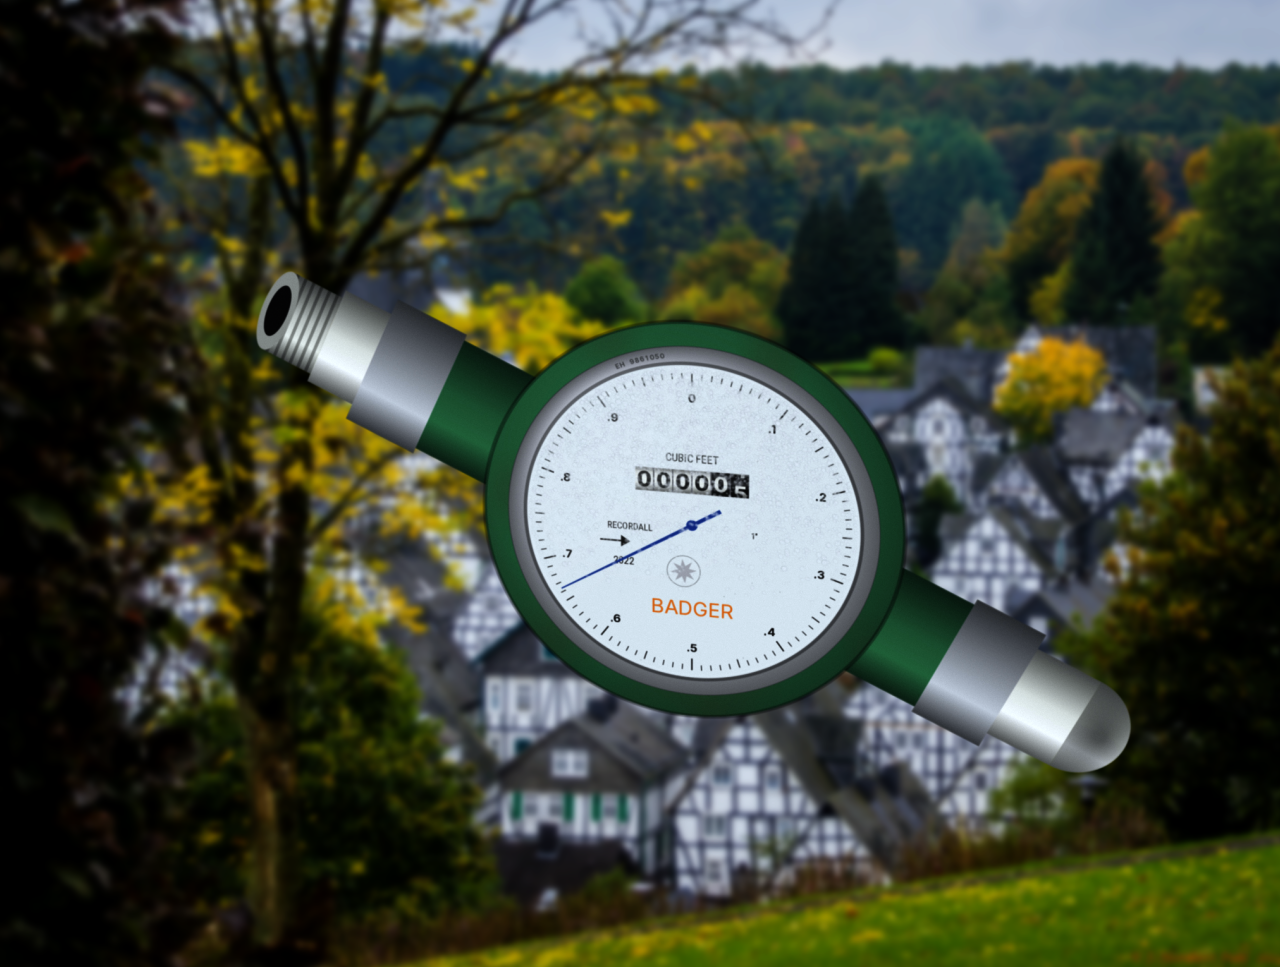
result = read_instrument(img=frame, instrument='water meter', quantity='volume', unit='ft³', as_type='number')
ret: 4.66 ft³
